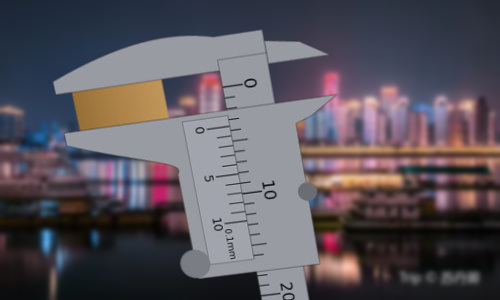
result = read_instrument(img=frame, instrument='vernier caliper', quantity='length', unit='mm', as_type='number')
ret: 3.6 mm
